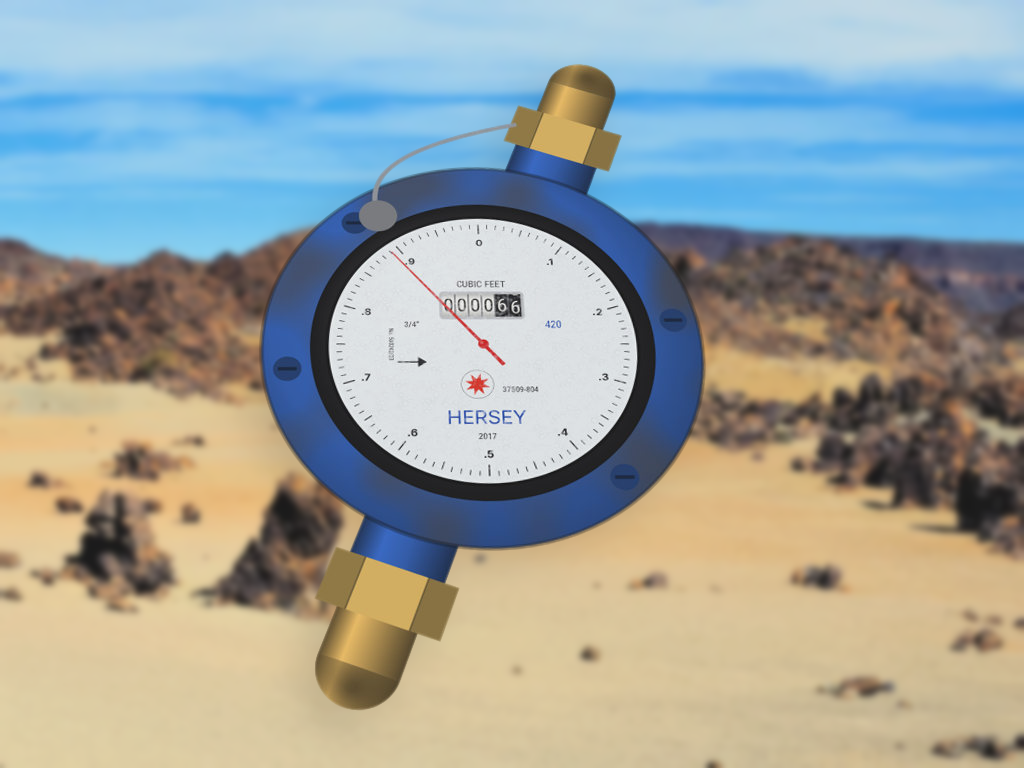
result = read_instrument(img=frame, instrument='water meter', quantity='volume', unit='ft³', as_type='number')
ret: 65.89 ft³
